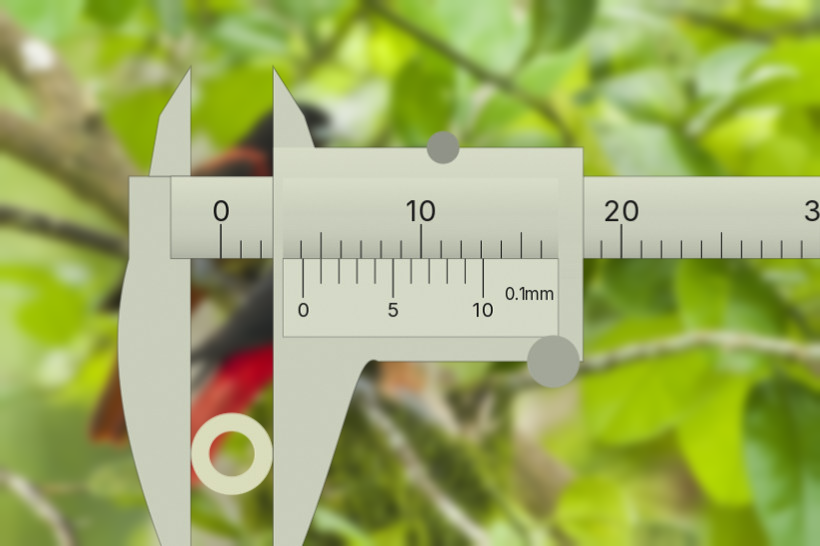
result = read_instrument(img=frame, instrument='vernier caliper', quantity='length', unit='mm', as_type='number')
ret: 4.1 mm
